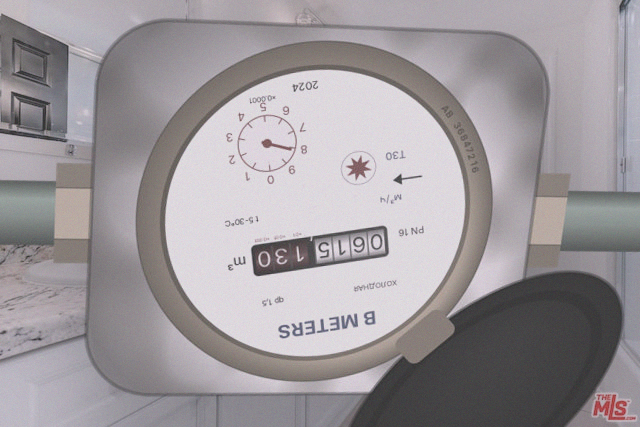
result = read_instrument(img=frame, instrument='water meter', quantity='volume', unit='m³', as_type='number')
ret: 615.1308 m³
